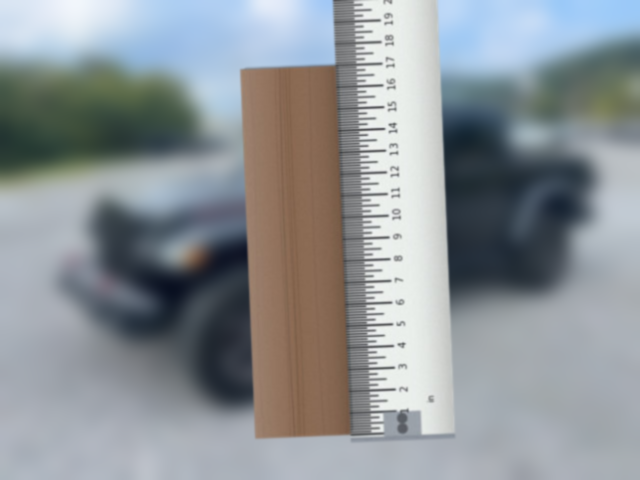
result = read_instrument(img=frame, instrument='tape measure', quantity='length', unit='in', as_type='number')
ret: 17 in
